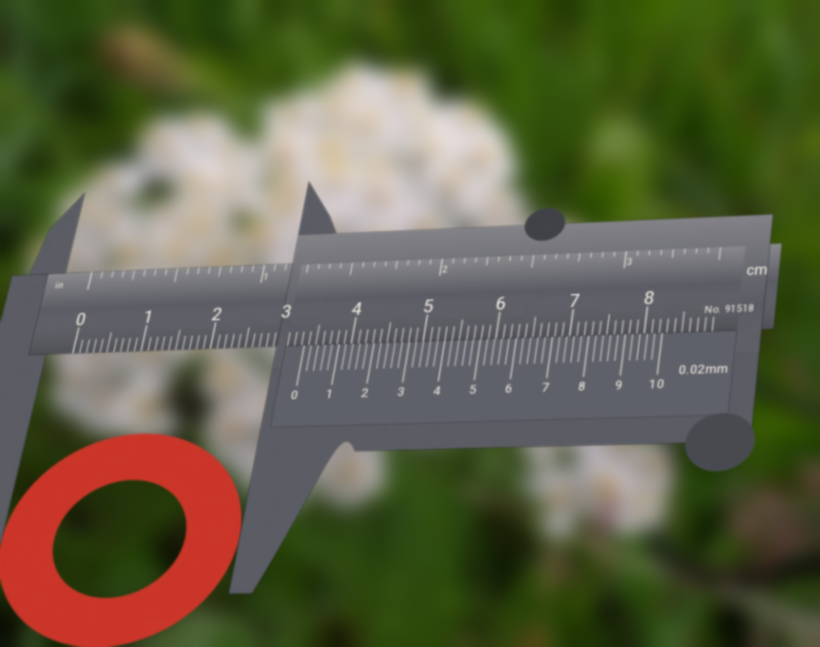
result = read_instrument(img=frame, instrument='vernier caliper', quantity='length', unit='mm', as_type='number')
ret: 33.4 mm
